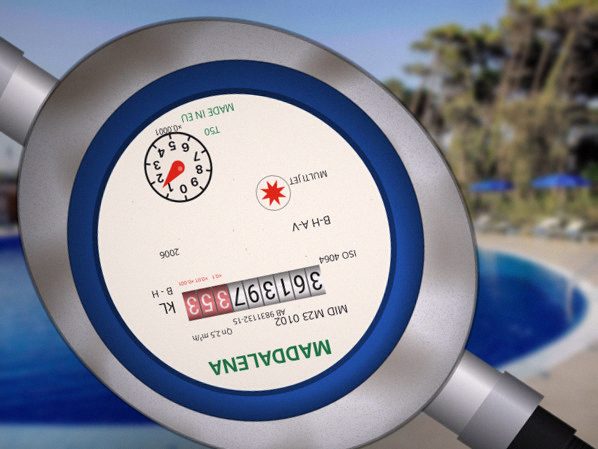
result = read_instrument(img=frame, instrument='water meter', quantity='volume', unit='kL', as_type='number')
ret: 361397.3531 kL
